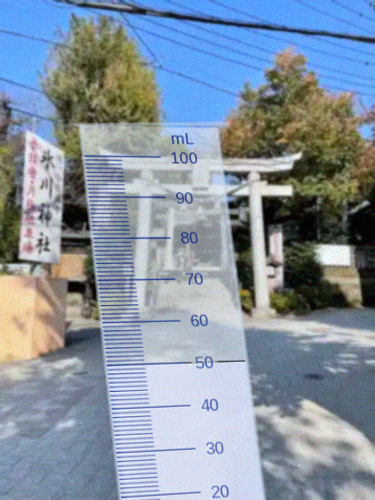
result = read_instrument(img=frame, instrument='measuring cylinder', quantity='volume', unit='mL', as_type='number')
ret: 50 mL
